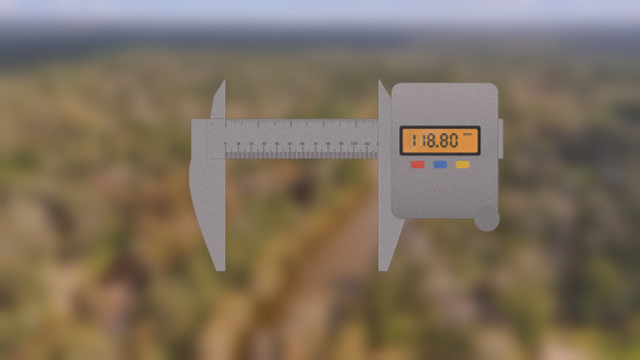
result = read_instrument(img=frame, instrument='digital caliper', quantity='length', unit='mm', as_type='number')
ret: 118.80 mm
